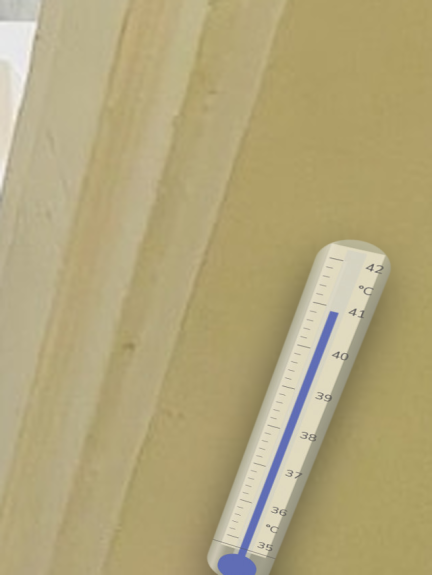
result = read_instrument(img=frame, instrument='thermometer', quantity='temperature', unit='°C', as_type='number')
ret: 40.9 °C
